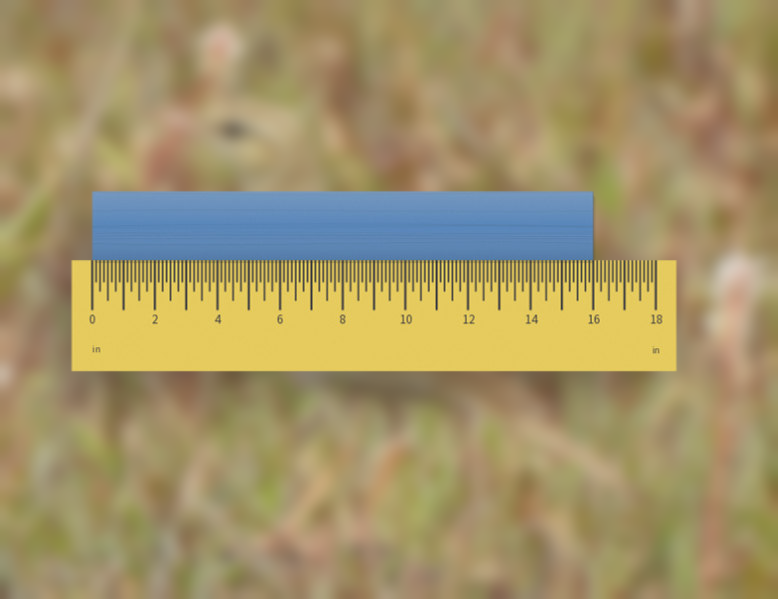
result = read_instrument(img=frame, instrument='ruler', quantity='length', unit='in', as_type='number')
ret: 16 in
